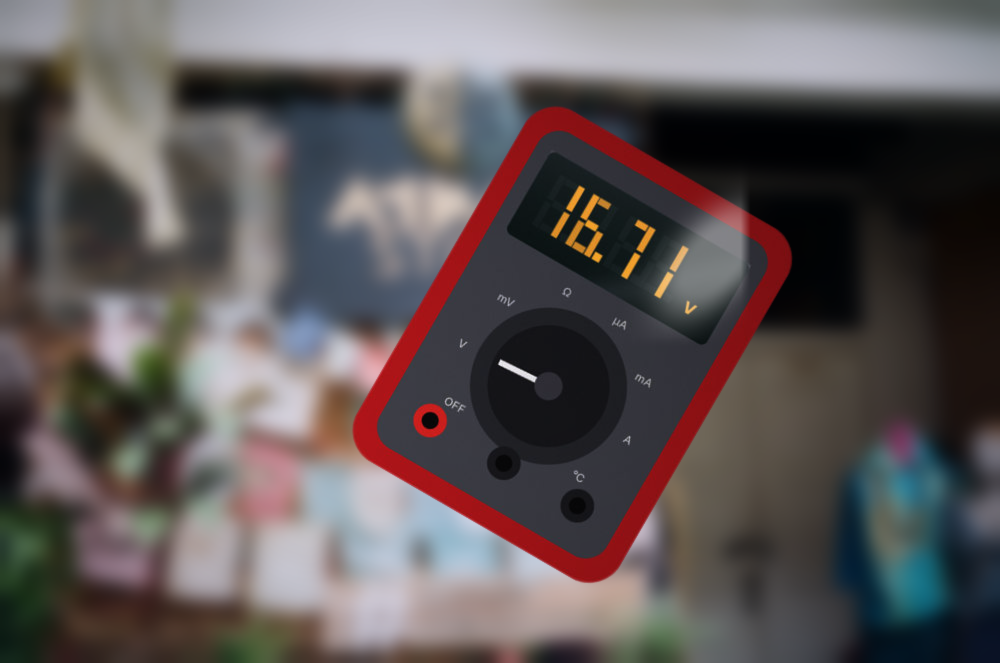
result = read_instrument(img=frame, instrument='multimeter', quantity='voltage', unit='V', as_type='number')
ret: 16.71 V
